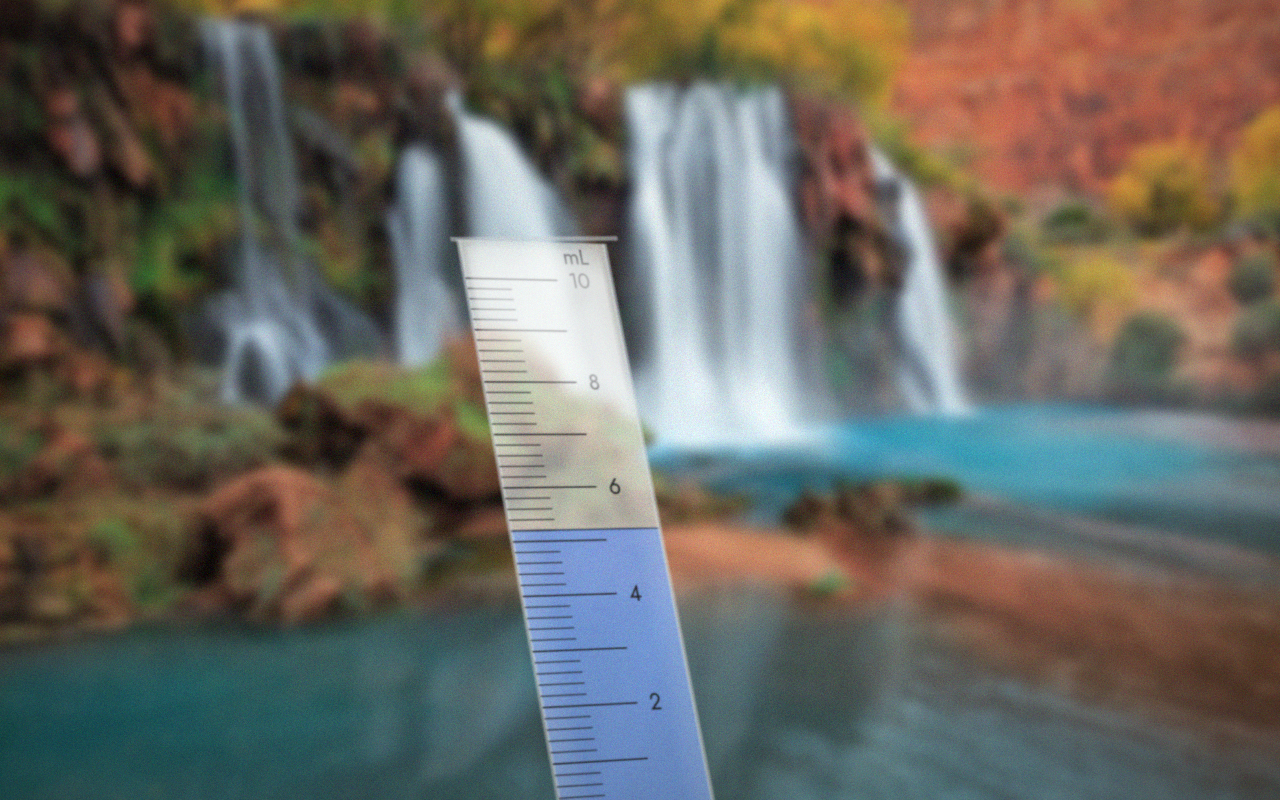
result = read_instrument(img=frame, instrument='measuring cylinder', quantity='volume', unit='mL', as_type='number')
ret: 5.2 mL
